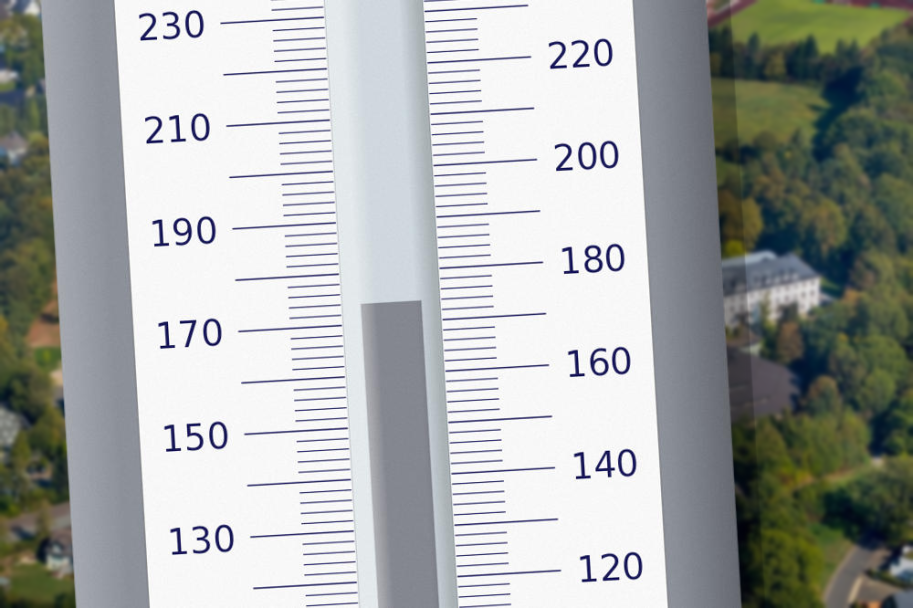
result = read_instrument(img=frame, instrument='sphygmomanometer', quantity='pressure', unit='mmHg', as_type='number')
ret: 174 mmHg
